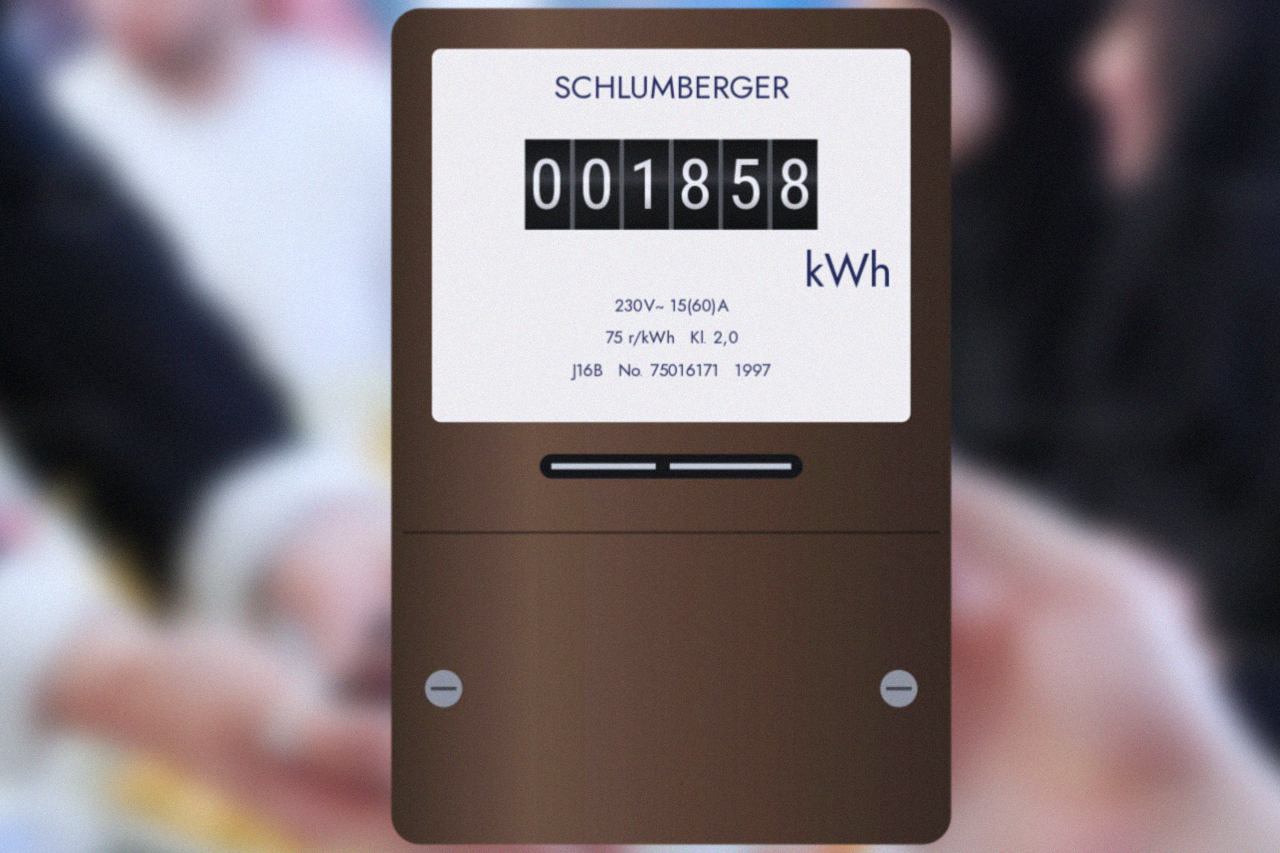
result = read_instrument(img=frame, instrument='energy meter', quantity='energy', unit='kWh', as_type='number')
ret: 1858 kWh
